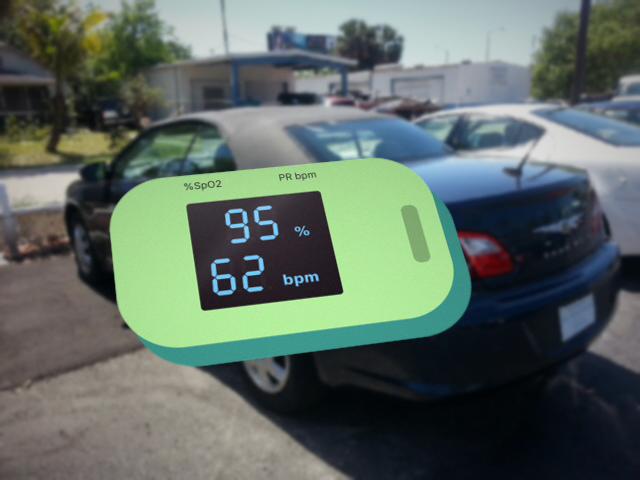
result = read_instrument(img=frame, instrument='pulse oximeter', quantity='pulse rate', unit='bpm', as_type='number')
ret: 62 bpm
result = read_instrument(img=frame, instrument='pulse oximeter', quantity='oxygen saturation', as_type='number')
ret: 95 %
